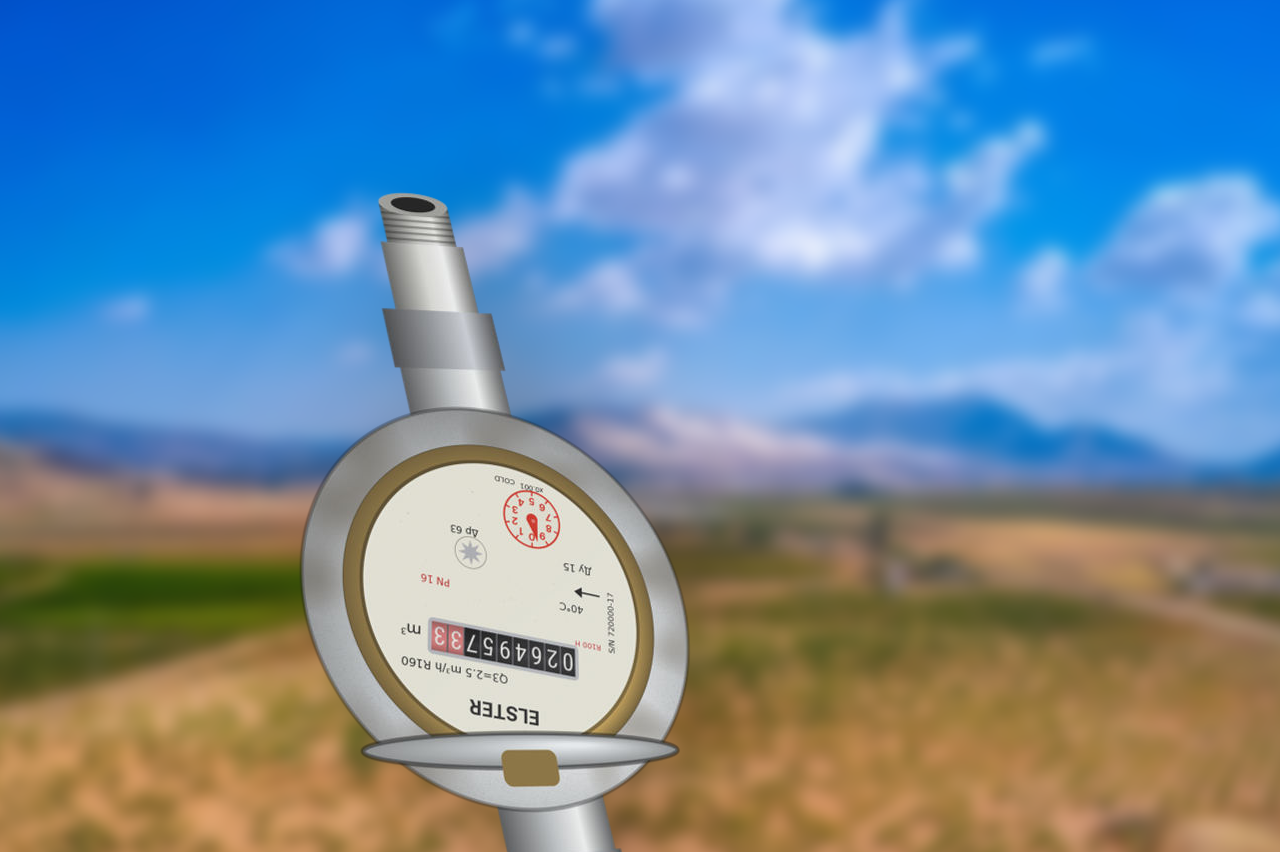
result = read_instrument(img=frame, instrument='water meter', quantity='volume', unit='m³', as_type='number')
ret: 264957.329 m³
